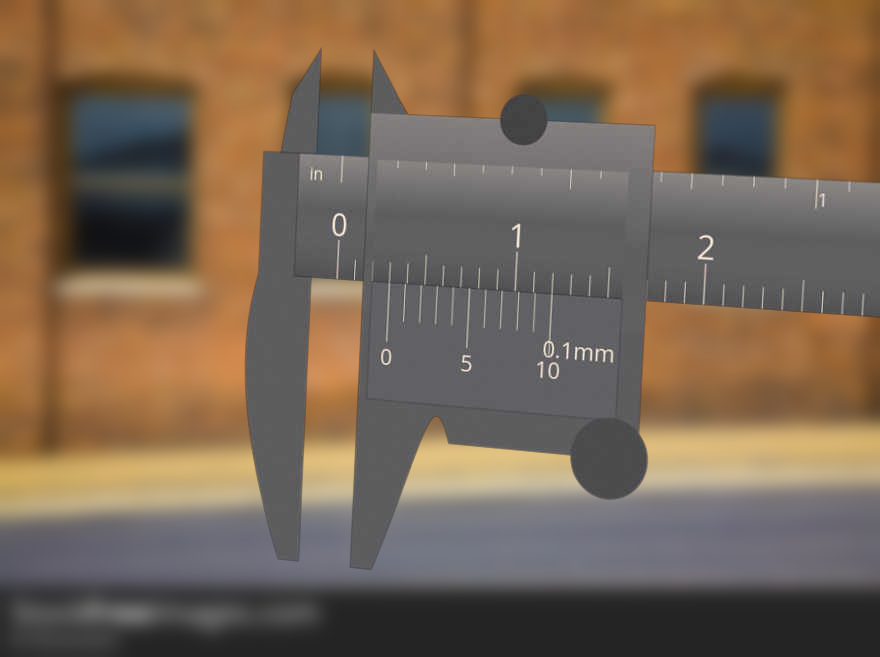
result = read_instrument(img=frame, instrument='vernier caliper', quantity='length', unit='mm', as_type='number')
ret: 3.0 mm
